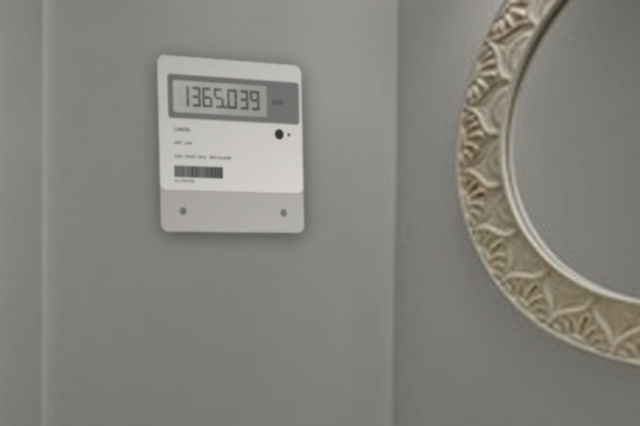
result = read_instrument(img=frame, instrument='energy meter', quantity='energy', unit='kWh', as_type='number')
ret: 1365.039 kWh
